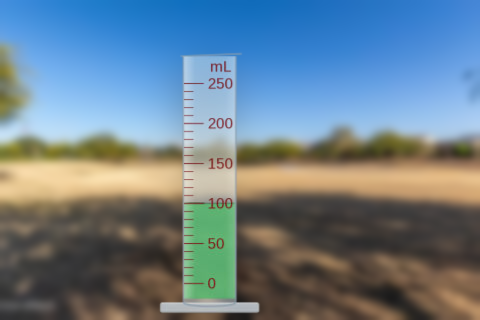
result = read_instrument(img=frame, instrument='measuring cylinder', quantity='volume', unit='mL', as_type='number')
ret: 100 mL
